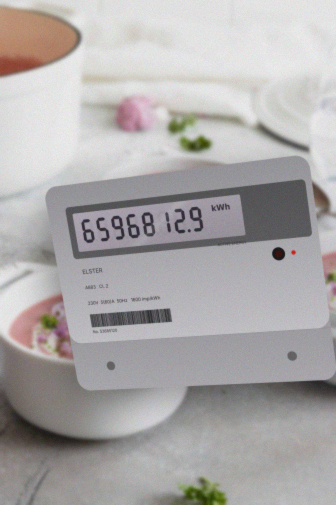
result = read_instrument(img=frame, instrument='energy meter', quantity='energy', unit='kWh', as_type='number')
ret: 6596812.9 kWh
